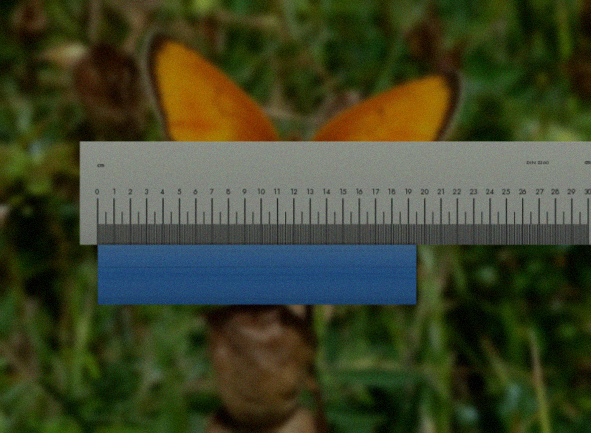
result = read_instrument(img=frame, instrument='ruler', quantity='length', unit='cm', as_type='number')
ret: 19.5 cm
